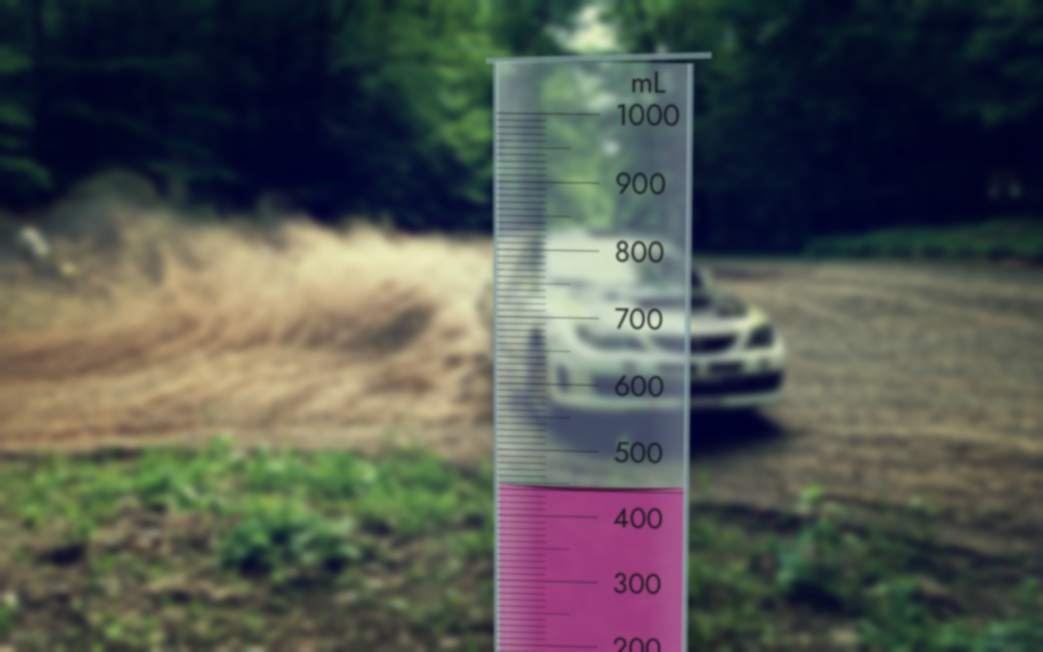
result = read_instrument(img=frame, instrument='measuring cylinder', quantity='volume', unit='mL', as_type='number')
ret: 440 mL
